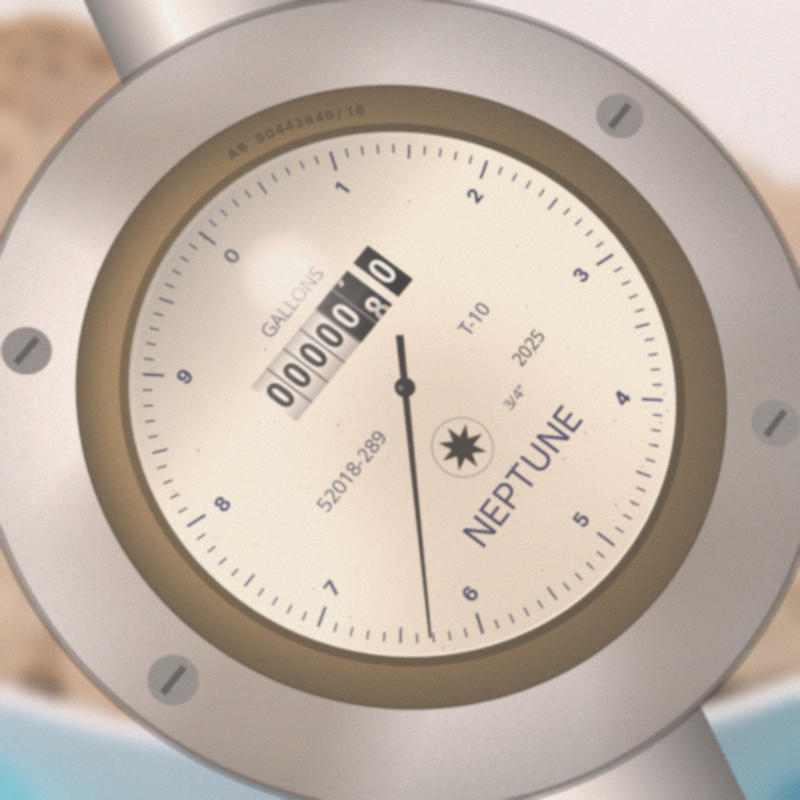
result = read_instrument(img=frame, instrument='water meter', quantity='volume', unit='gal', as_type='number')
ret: 76.3 gal
